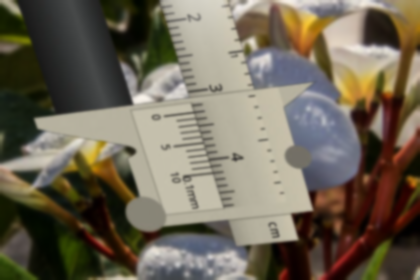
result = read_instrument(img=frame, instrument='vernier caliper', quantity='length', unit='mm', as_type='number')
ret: 33.0 mm
